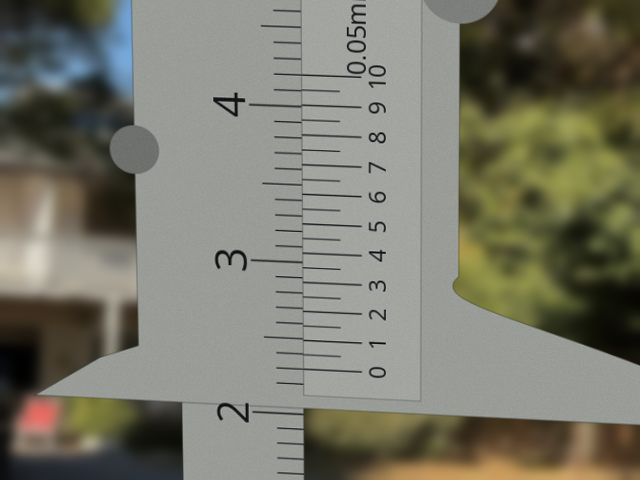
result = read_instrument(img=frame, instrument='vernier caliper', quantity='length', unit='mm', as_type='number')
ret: 23.0 mm
